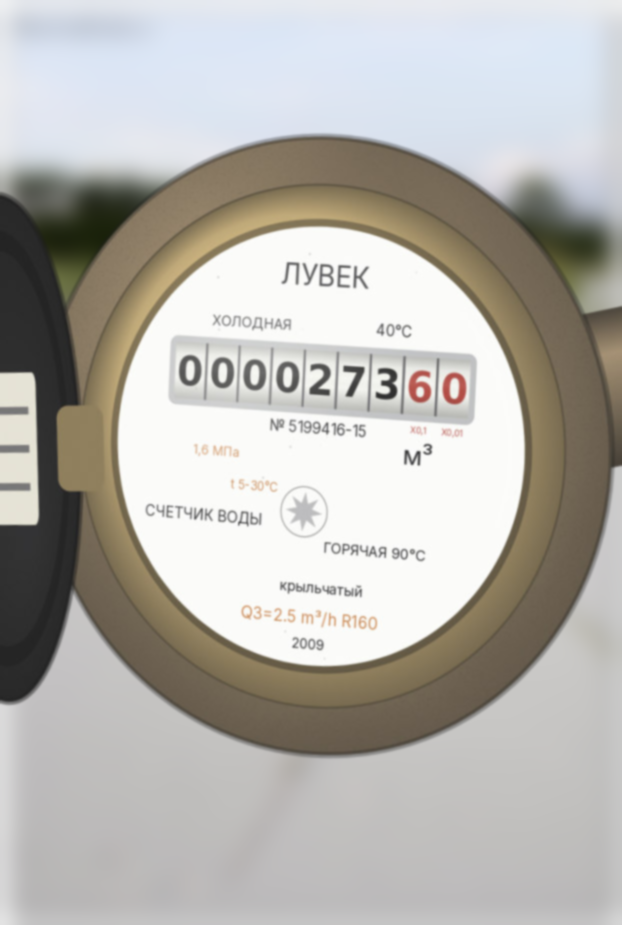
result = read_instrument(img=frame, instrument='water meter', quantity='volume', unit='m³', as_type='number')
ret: 273.60 m³
